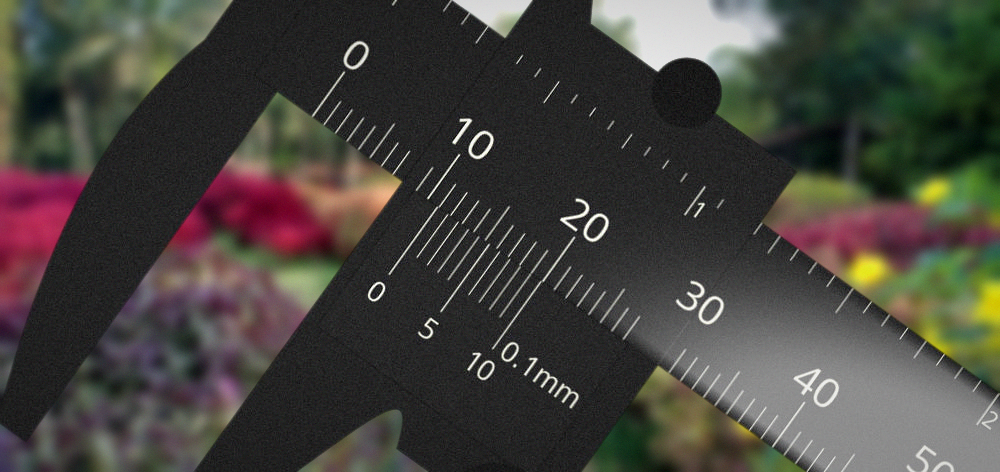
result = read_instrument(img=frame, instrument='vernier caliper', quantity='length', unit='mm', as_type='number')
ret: 10.9 mm
